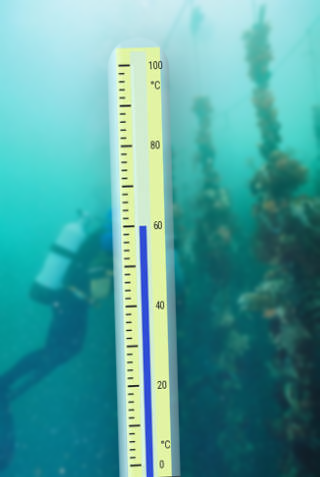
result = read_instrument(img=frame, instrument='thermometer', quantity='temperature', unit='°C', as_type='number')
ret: 60 °C
